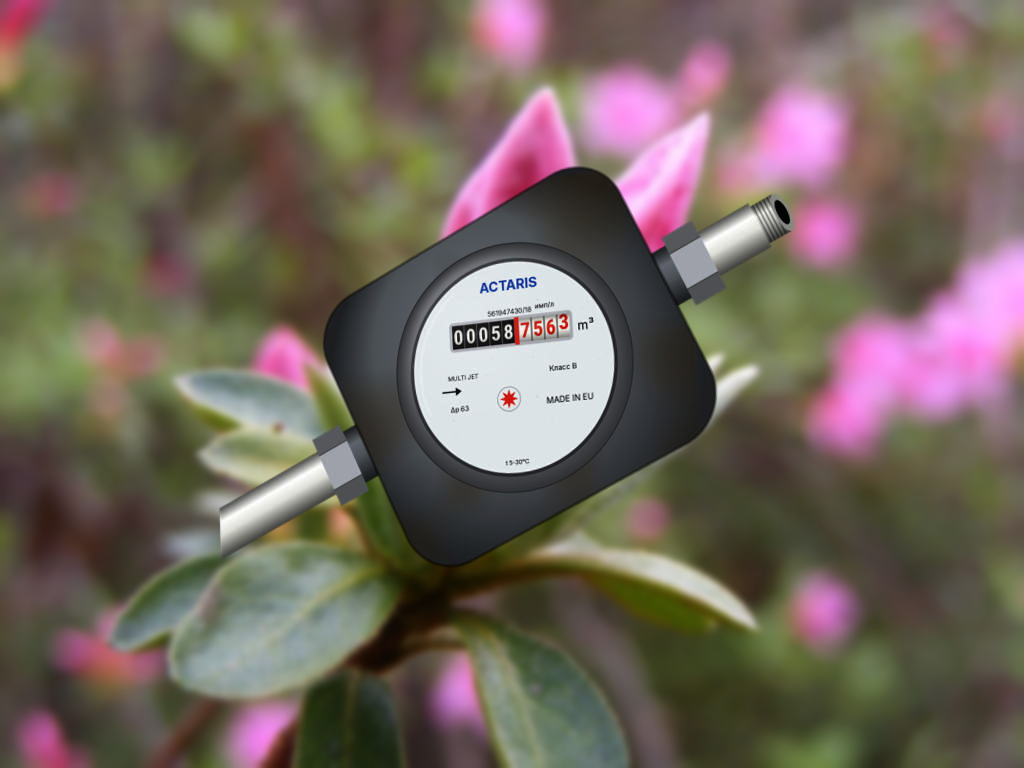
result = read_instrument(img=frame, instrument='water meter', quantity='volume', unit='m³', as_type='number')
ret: 58.7563 m³
